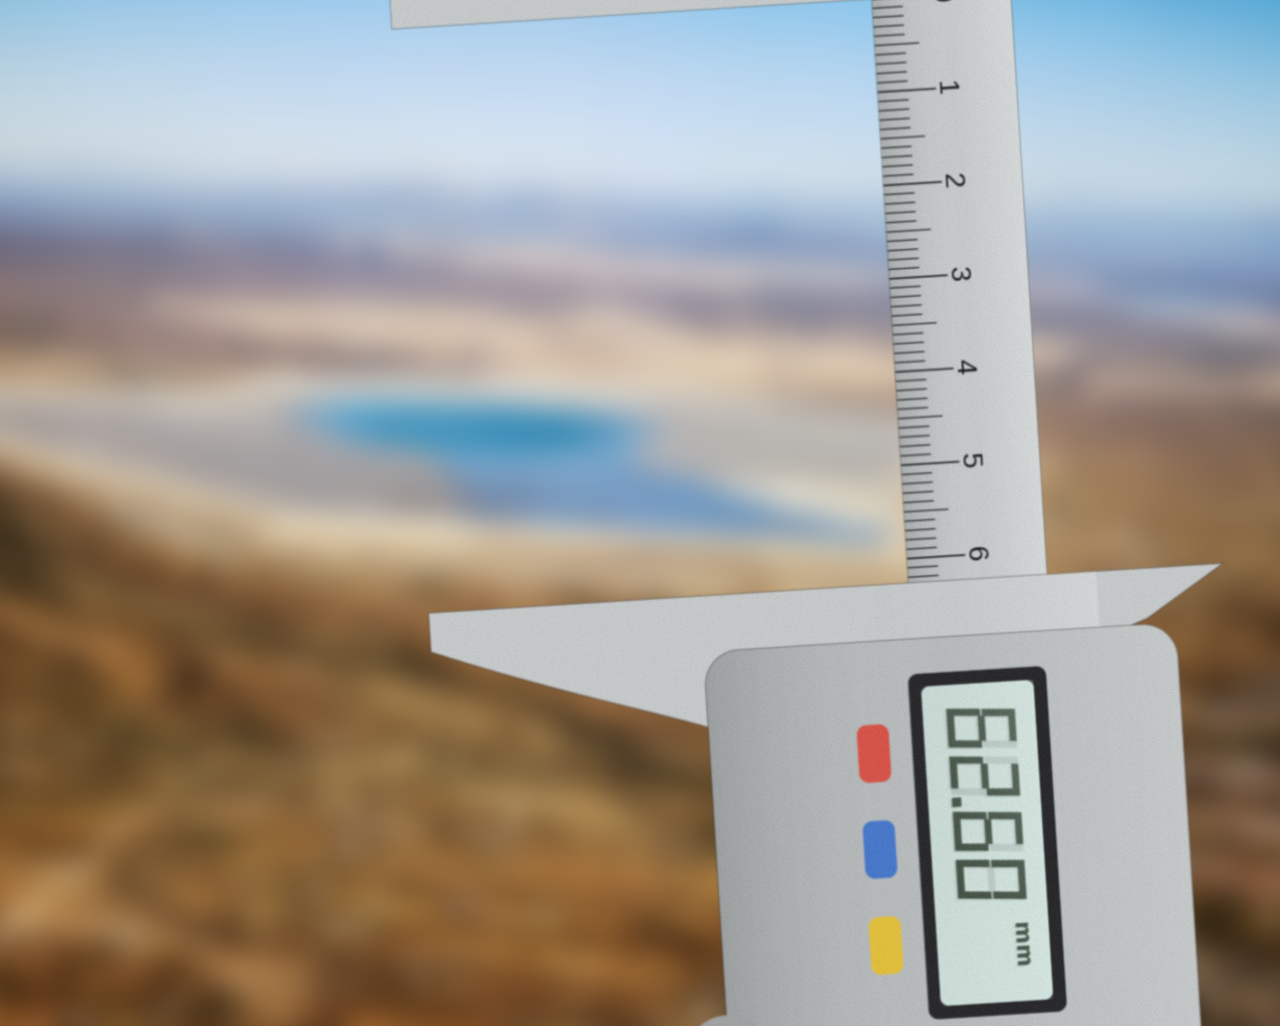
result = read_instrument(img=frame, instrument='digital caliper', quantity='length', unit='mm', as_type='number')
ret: 62.60 mm
